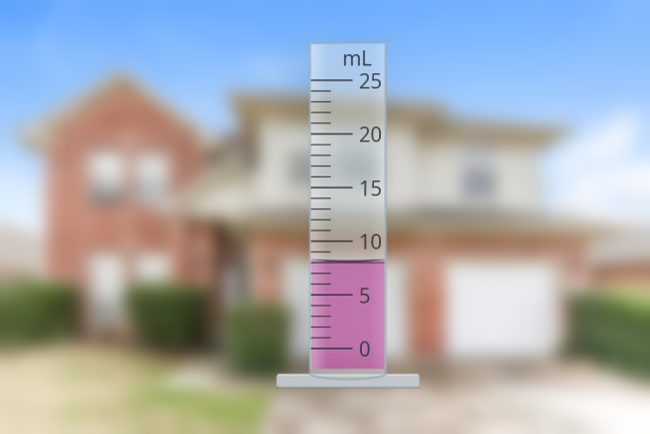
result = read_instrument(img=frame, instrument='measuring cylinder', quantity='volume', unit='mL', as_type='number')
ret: 8 mL
